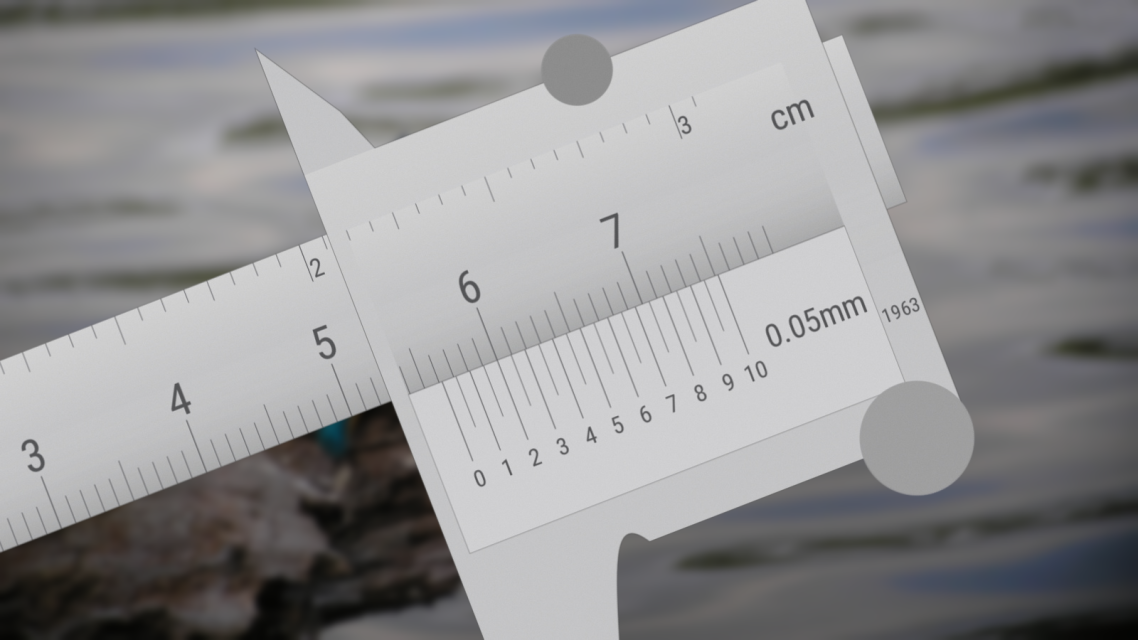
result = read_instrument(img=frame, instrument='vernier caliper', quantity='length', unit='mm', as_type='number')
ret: 56.2 mm
